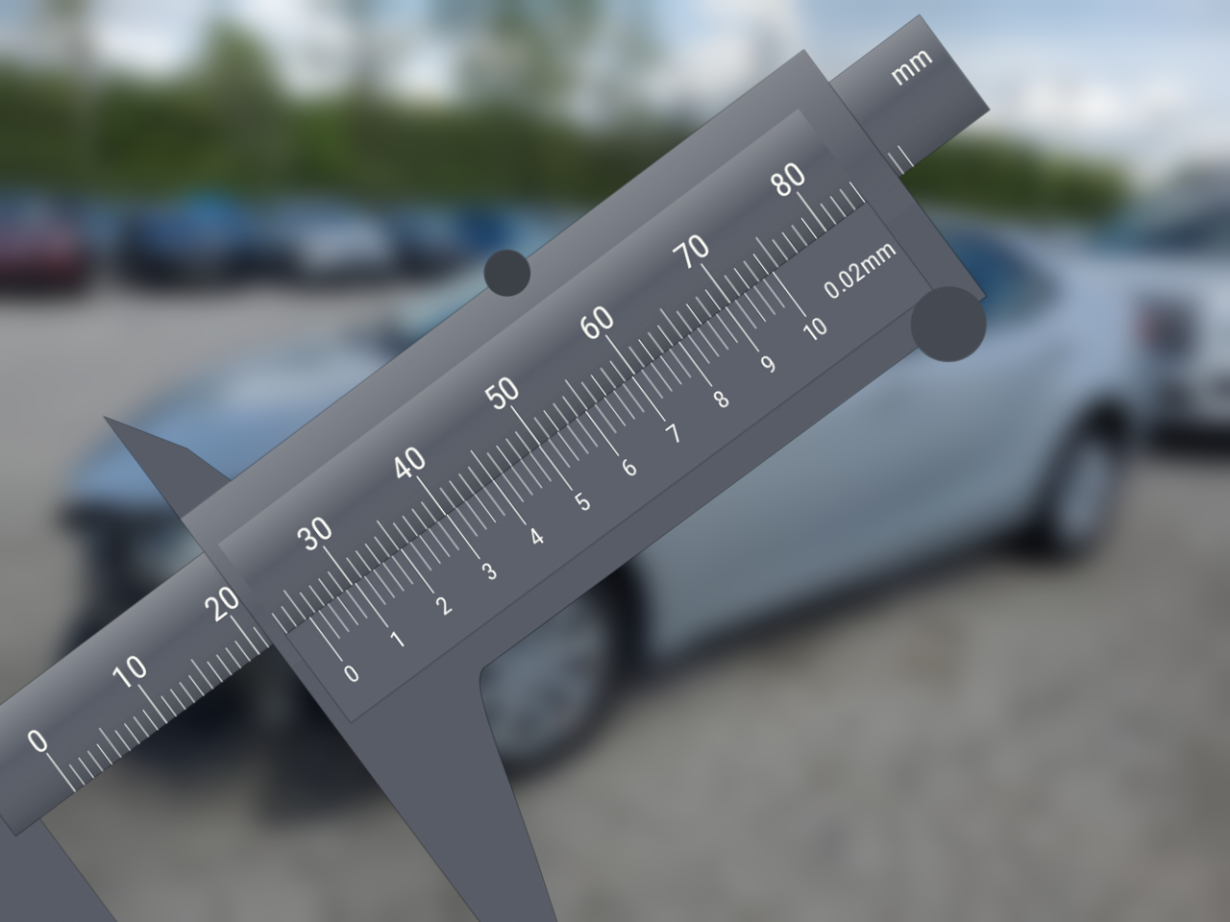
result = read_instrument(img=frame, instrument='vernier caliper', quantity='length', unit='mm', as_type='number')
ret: 25.4 mm
